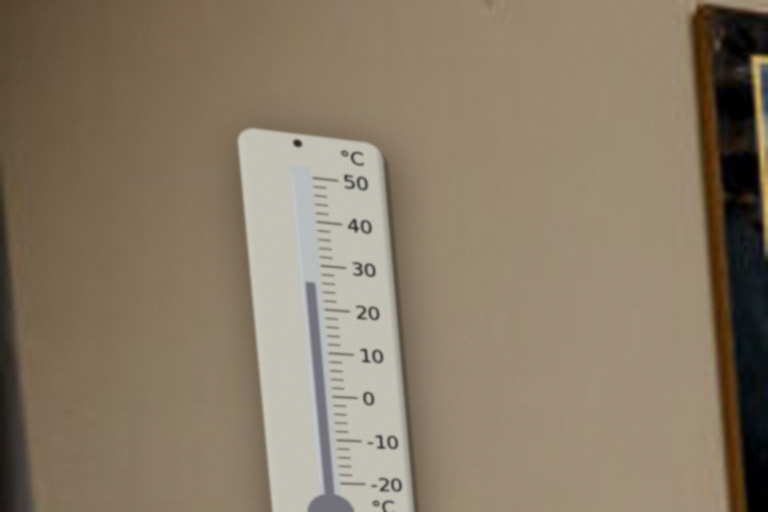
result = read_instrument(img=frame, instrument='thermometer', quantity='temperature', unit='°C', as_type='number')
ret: 26 °C
